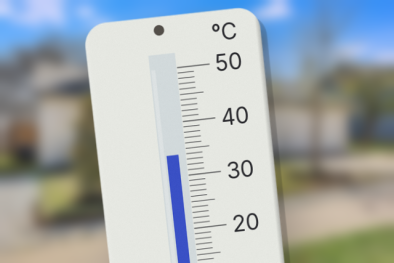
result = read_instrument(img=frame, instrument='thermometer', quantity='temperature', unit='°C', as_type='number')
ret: 34 °C
